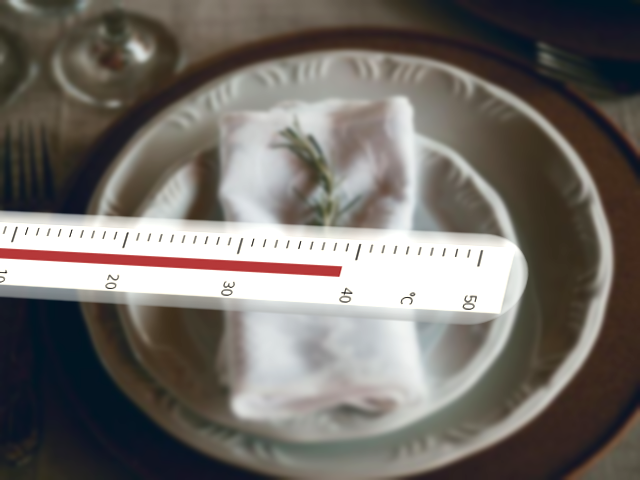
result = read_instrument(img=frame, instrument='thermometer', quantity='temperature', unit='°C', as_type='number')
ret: 39 °C
